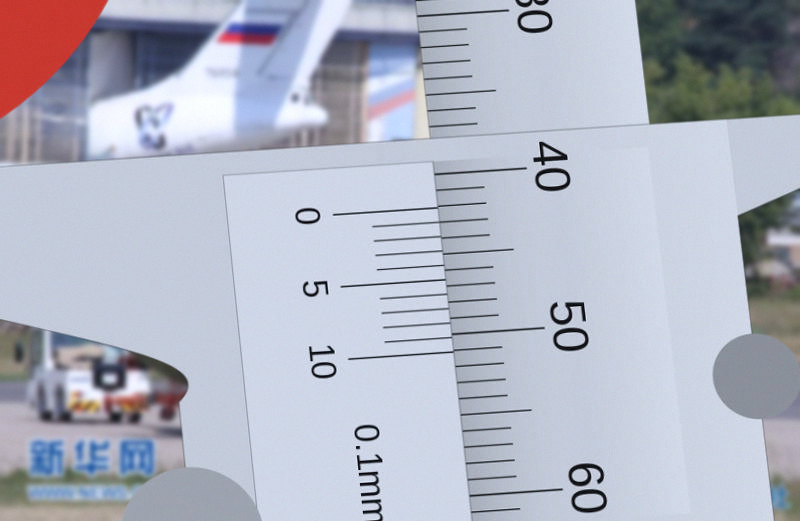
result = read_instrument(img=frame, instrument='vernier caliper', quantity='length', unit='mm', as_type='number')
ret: 42.1 mm
